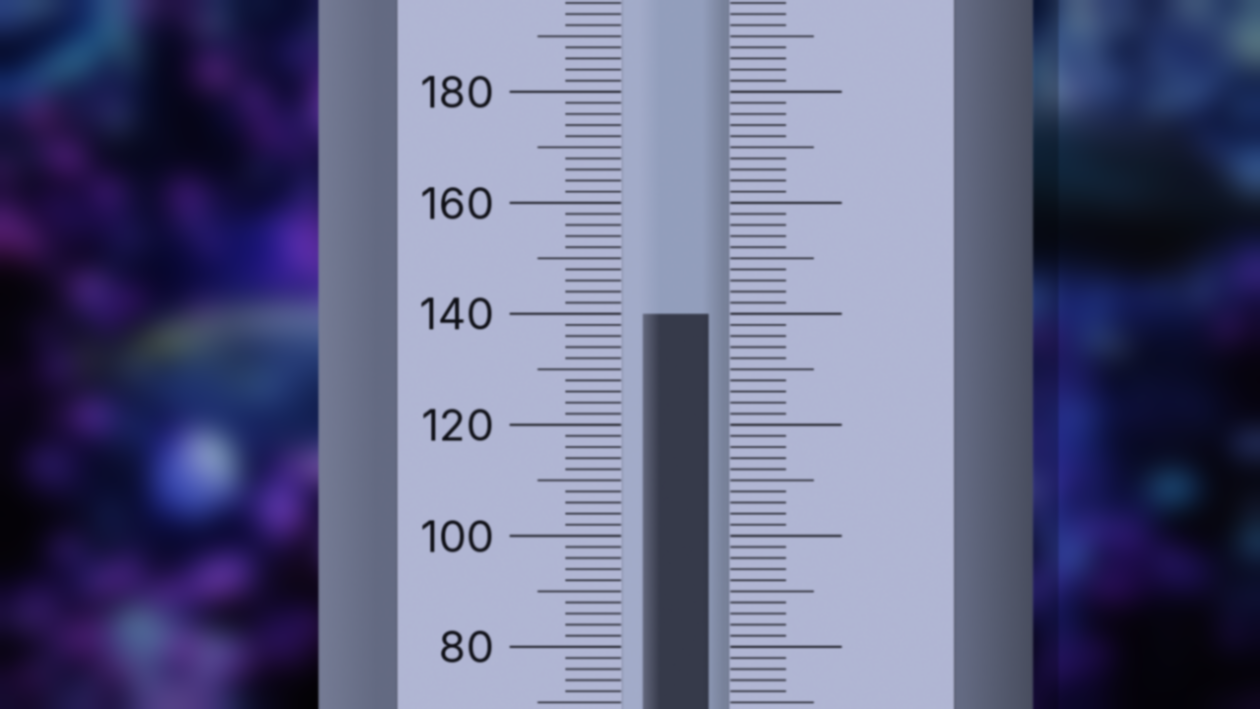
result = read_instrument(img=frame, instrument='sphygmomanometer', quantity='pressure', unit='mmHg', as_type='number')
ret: 140 mmHg
